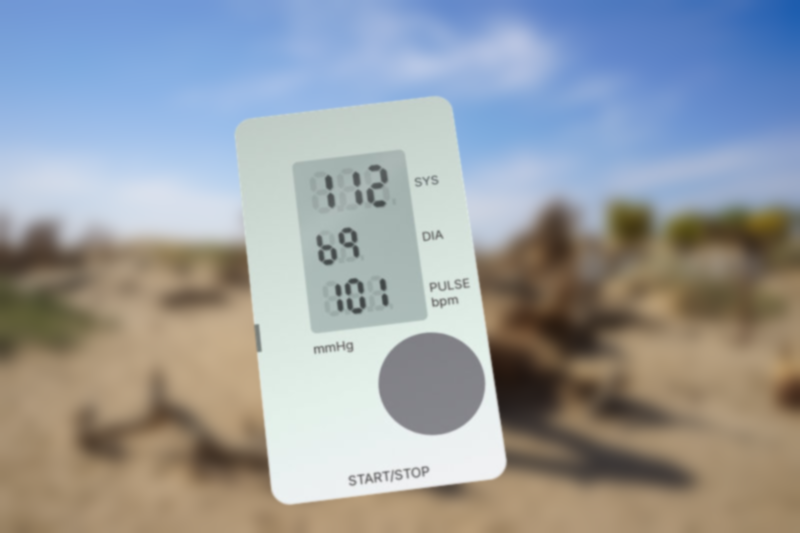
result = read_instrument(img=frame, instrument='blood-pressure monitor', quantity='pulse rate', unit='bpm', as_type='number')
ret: 101 bpm
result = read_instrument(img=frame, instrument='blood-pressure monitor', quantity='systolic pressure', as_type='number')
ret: 112 mmHg
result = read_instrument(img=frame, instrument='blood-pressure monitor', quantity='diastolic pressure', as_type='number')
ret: 69 mmHg
